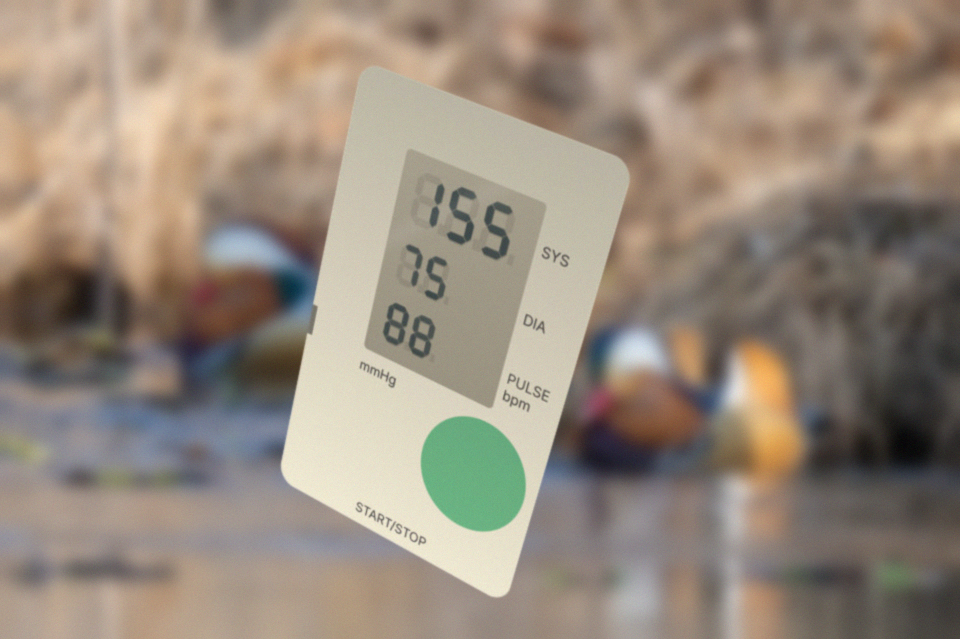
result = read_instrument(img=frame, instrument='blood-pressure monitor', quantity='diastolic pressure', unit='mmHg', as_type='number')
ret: 75 mmHg
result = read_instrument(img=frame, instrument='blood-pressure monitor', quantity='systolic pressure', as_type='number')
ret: 155 mmHg
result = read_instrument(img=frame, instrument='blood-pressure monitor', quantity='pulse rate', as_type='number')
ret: 88 bpm
